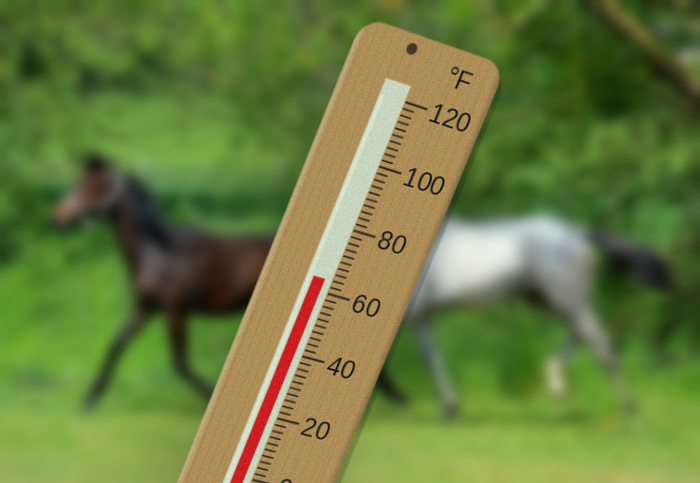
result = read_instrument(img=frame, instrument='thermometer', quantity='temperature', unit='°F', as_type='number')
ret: 64 °F
